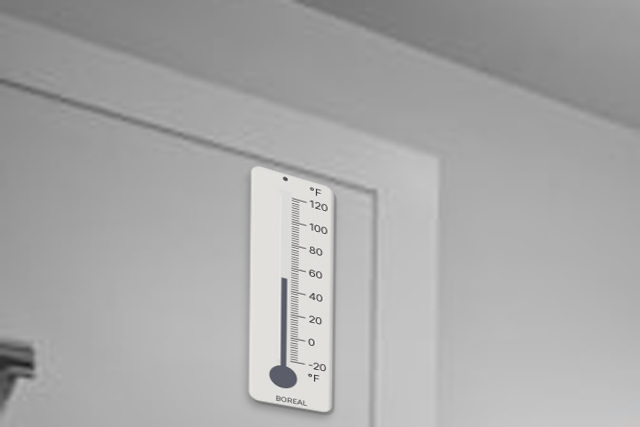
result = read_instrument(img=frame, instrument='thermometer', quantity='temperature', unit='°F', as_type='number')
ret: 50 °F
